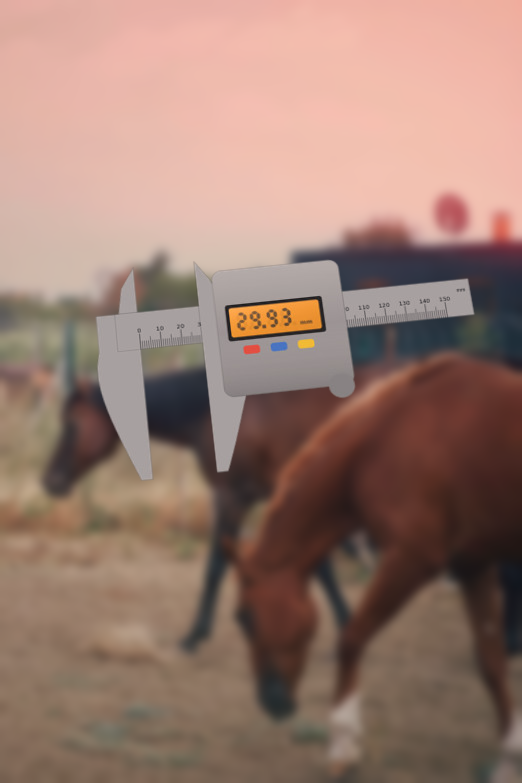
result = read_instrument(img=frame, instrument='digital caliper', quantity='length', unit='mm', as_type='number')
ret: 29.93 mm
